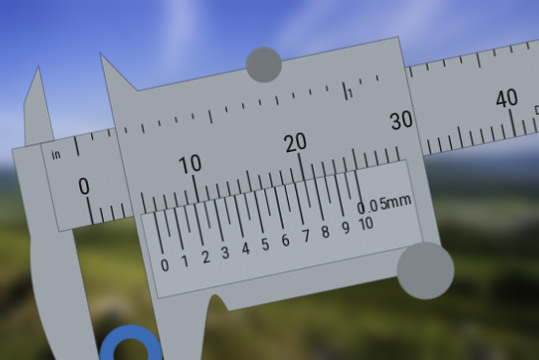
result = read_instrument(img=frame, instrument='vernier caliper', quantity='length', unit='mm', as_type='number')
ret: 5.8 mm
